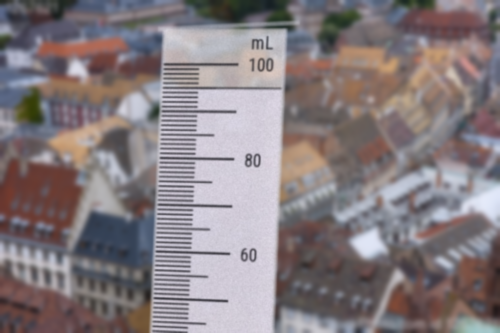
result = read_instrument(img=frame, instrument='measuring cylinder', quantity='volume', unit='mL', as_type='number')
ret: 95 mL
